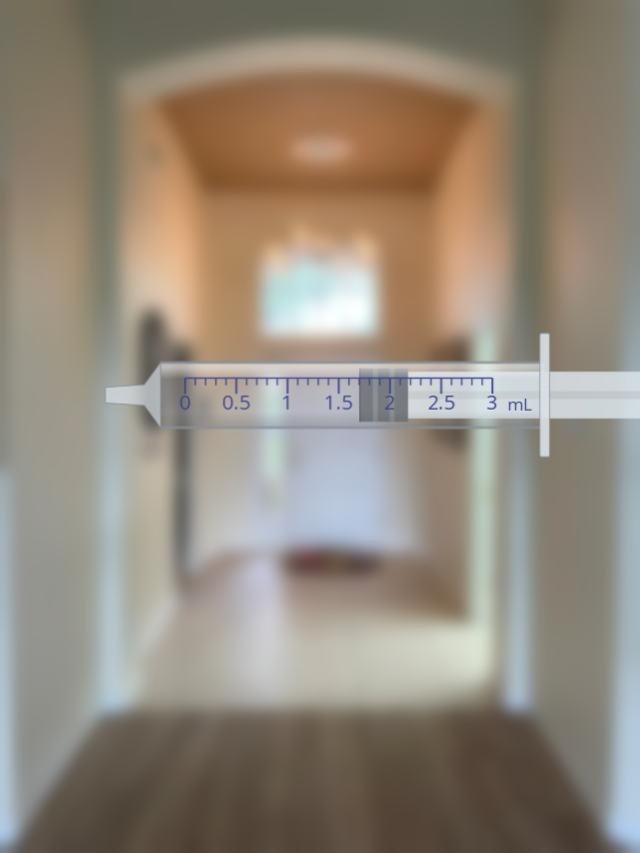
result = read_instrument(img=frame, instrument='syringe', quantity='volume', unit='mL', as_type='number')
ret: 1.7 mL
